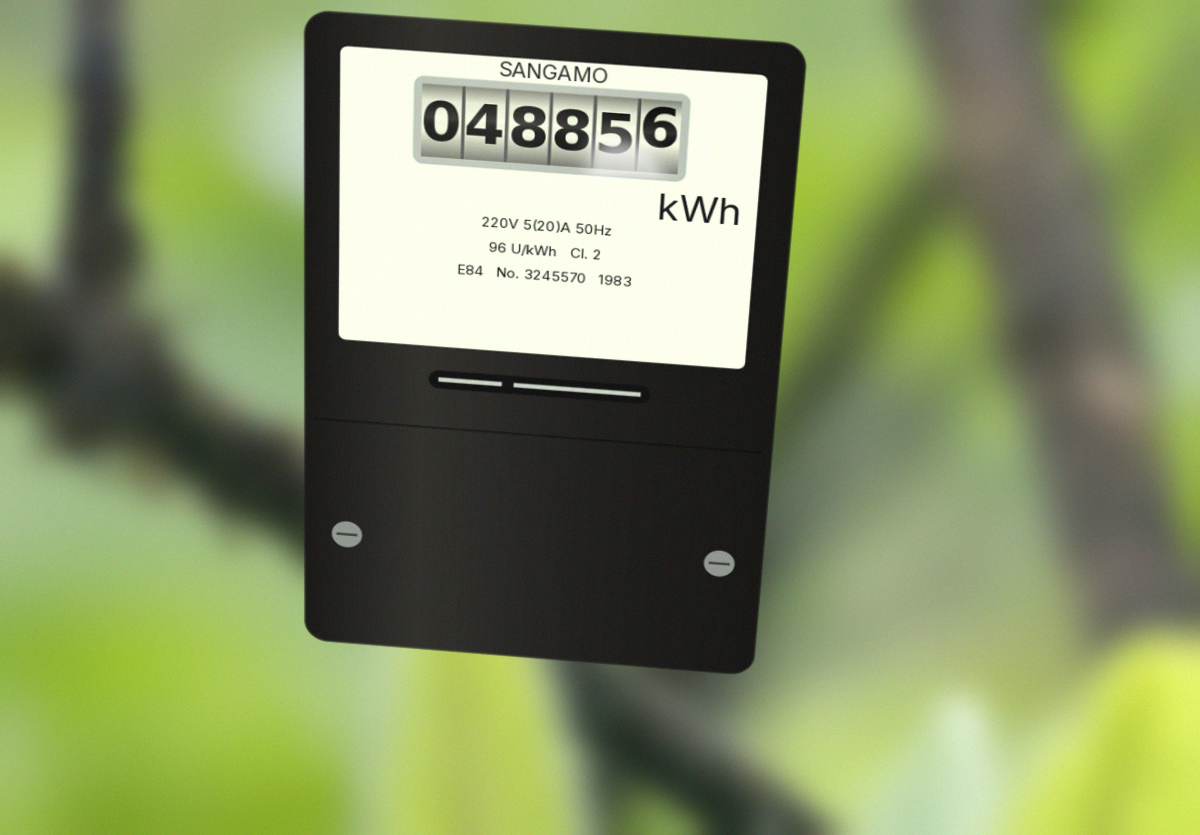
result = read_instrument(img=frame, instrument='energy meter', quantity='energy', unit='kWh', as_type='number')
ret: 48856 kWh
